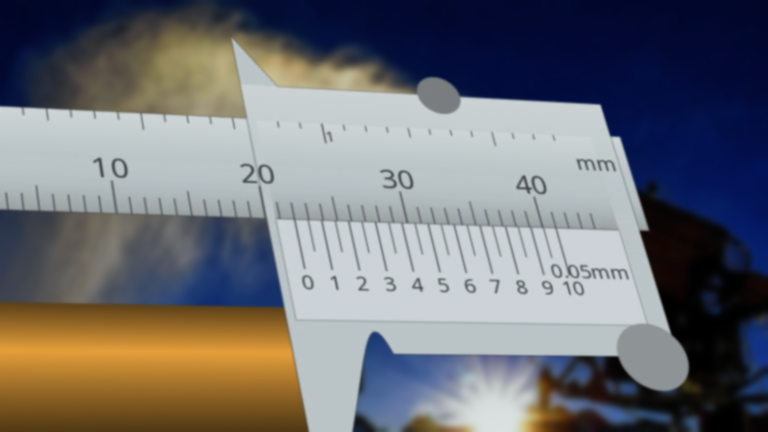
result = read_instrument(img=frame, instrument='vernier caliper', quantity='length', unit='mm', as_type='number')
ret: 22.0 mm
